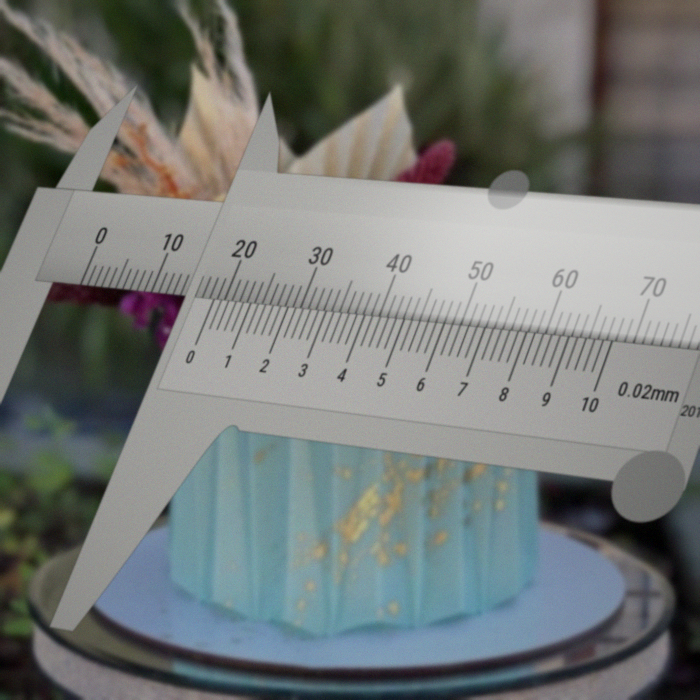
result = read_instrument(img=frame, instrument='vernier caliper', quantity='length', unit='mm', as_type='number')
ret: 18.6 mm
